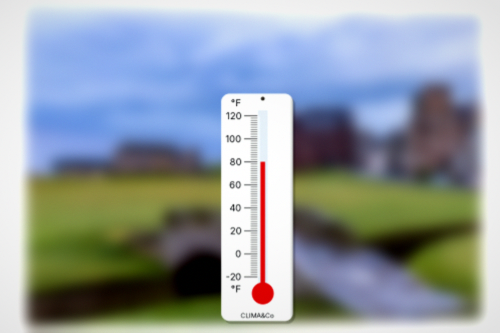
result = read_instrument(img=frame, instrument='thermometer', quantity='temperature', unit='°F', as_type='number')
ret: 80 °F
